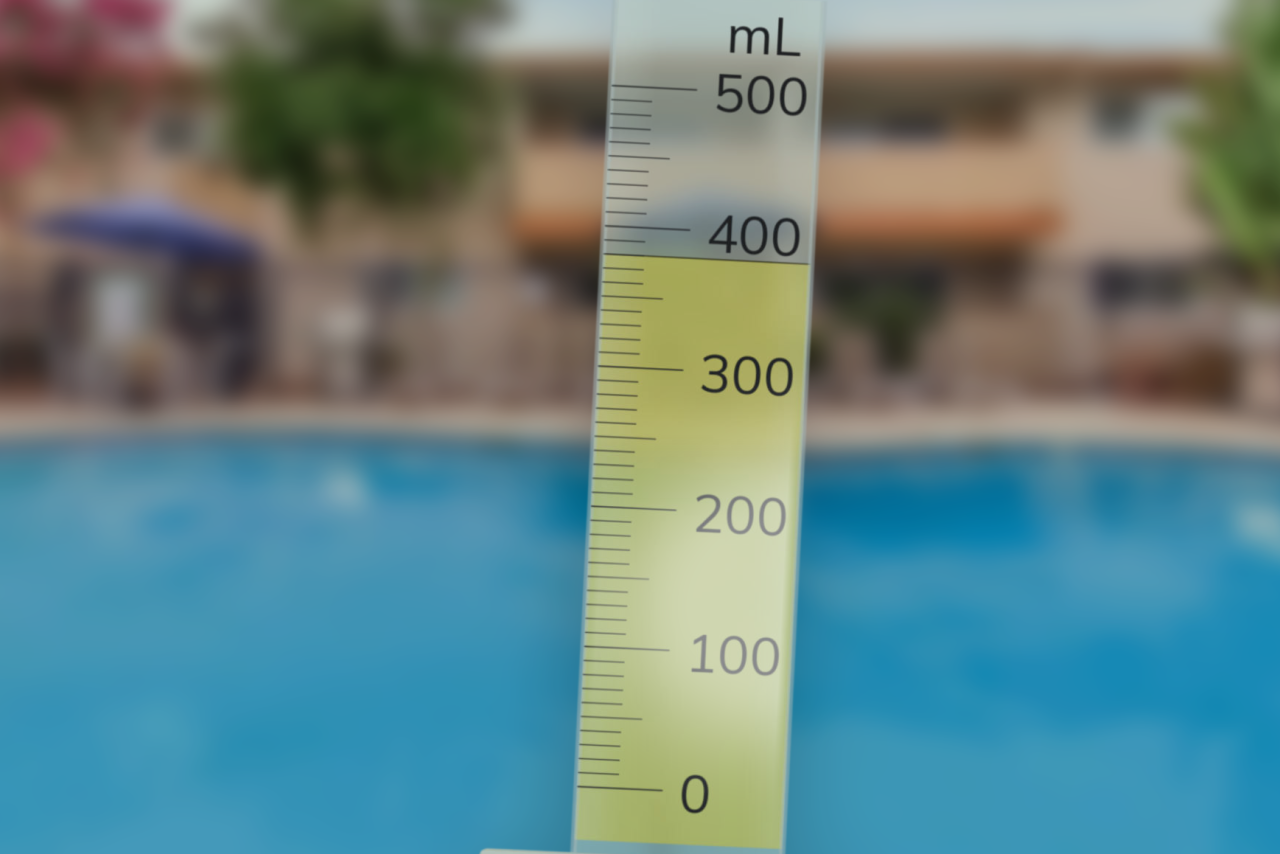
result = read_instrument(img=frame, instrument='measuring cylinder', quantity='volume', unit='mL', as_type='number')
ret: 380 mL
